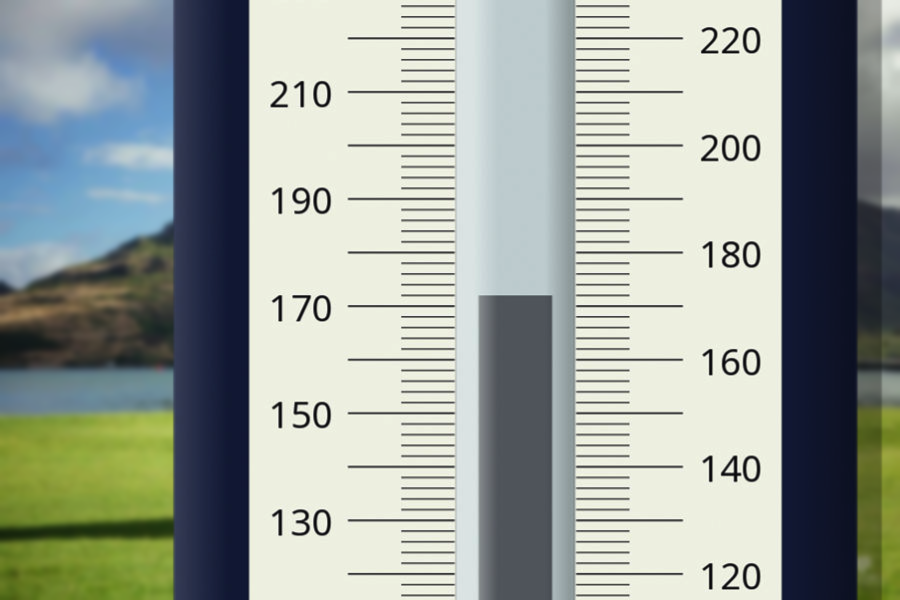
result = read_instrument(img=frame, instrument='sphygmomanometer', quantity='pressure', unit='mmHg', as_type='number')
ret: 172 mmHg
